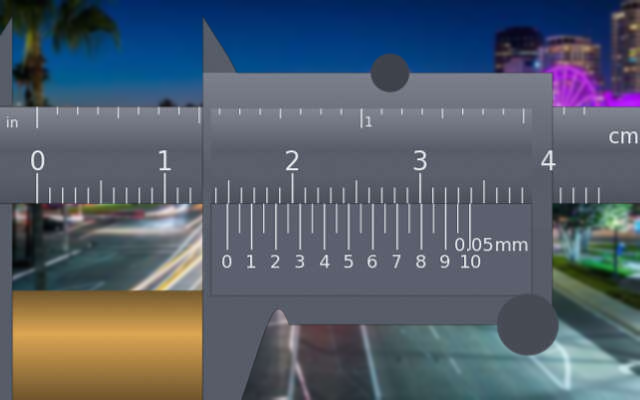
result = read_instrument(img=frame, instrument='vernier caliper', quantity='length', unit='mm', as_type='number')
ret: 14.9 mm
